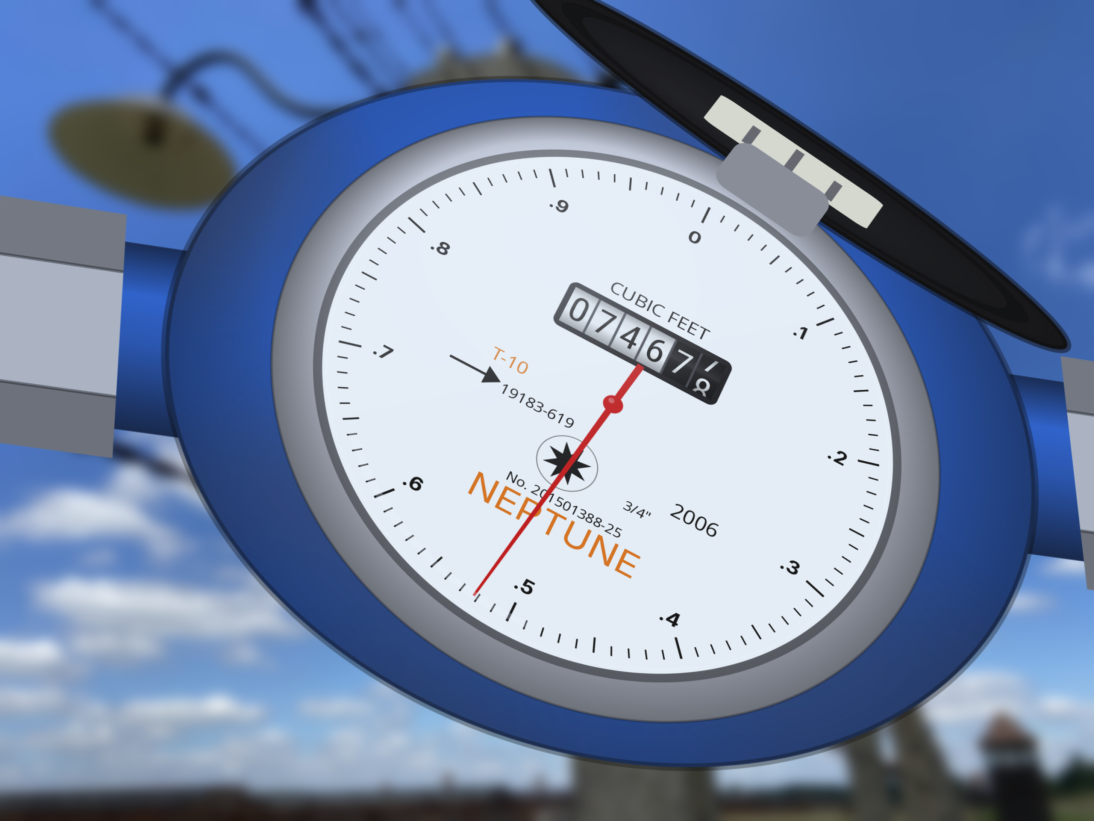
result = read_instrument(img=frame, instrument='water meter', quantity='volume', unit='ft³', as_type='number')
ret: 74677.52 ft³
